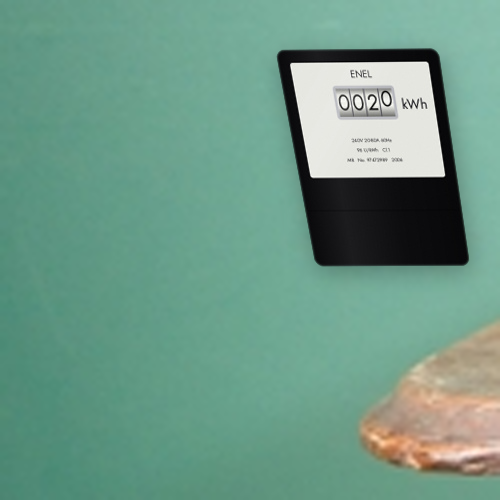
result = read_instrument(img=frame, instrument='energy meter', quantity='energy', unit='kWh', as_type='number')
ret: 20 kWh
